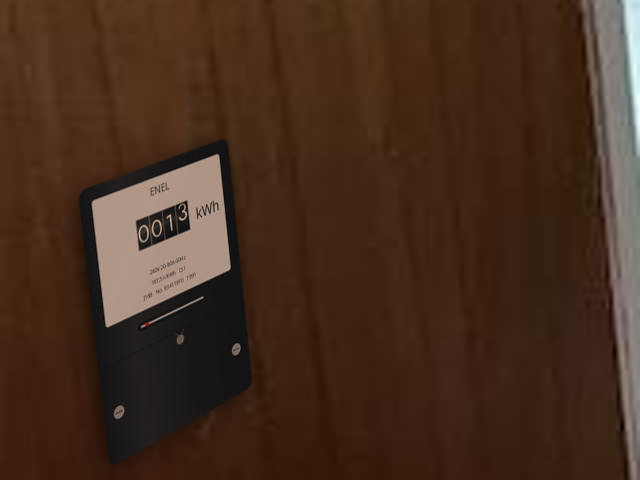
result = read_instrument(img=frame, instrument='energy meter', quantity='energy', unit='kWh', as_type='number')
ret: 13 kWh
